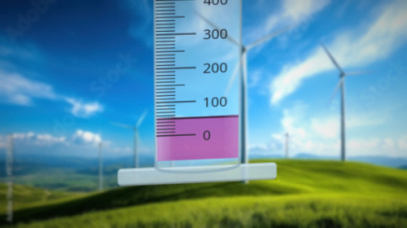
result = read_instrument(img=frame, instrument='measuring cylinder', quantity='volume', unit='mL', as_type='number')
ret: 50 mL
